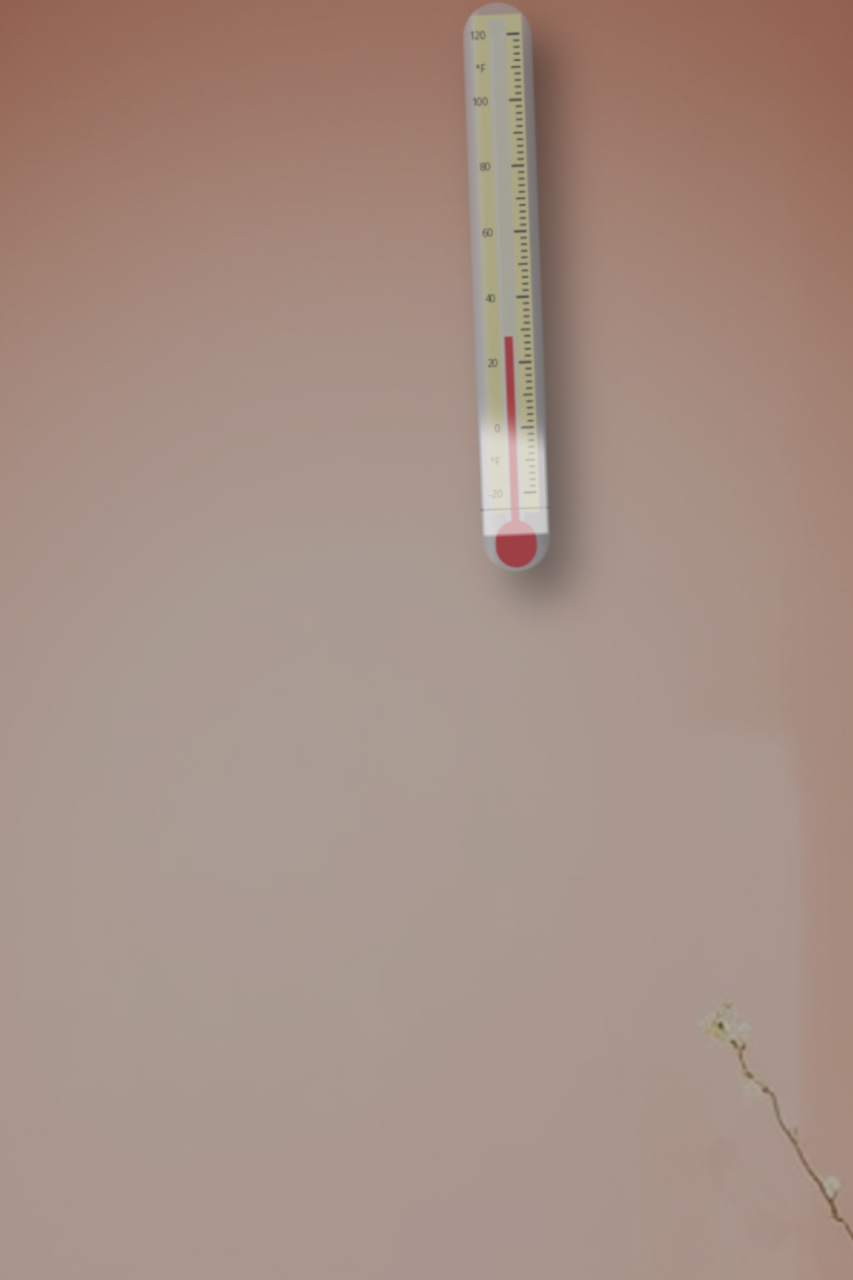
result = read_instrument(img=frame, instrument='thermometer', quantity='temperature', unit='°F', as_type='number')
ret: 28 °F
